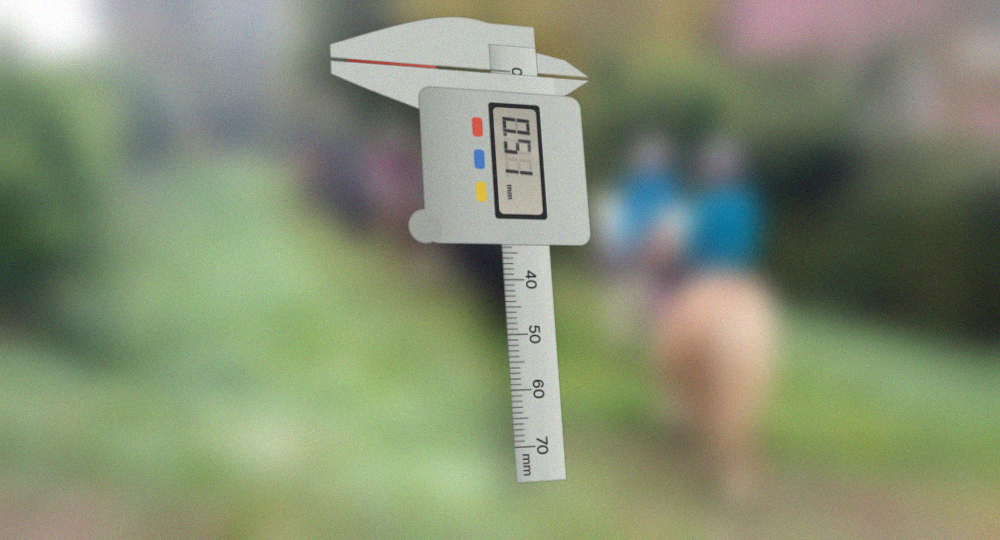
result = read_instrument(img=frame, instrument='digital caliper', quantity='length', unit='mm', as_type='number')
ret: 0.51 mm
